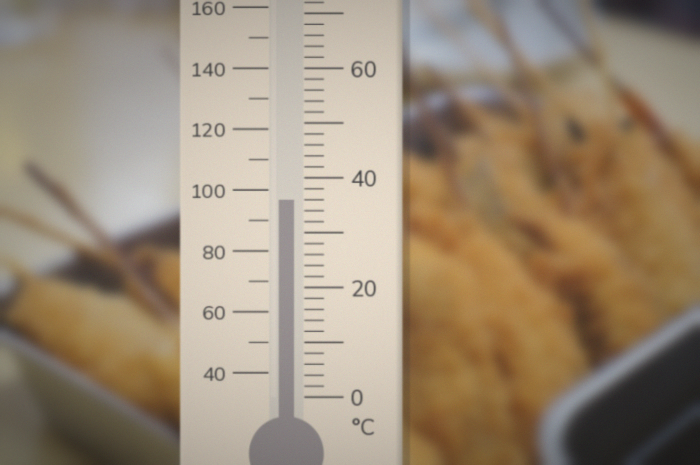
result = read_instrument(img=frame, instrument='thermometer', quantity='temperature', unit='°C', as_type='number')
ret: 36 °C
